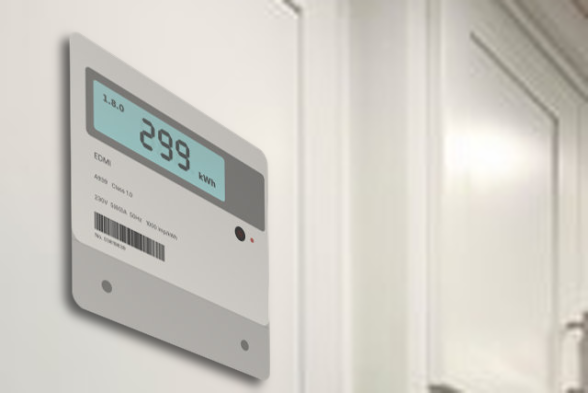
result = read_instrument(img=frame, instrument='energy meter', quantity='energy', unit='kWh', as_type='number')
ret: 299 kWh
